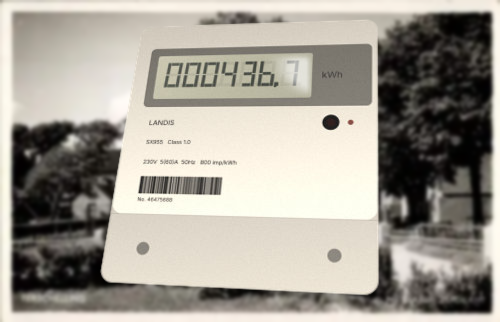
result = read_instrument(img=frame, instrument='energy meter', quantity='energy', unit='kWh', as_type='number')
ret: 436.7 kWh
